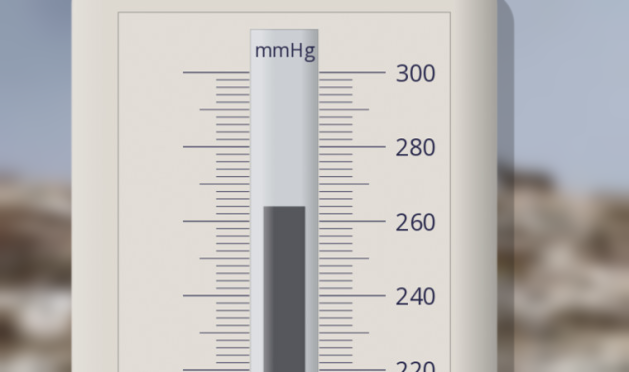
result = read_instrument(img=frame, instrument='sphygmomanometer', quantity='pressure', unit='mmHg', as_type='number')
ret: 264 mmHg
